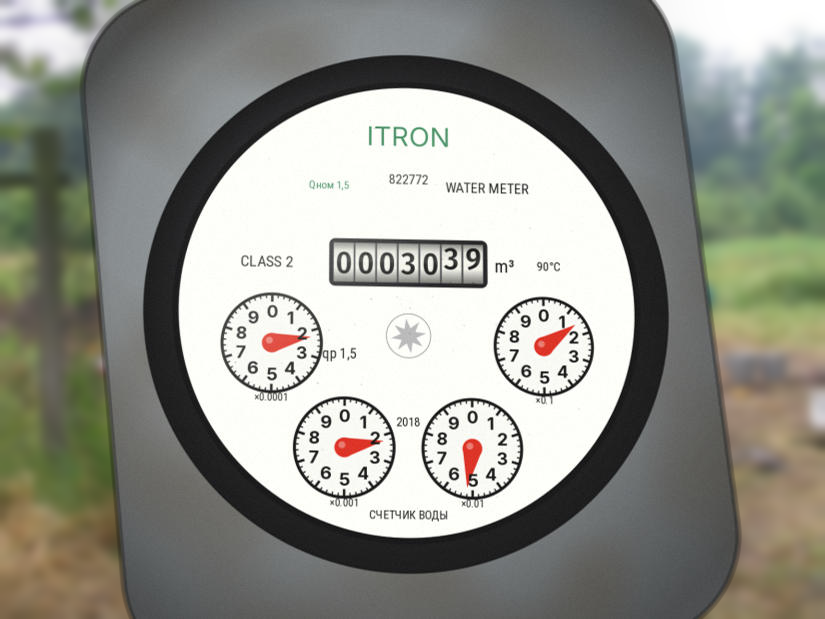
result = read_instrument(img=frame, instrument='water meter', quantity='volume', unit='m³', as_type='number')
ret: 3039.1522 m³
